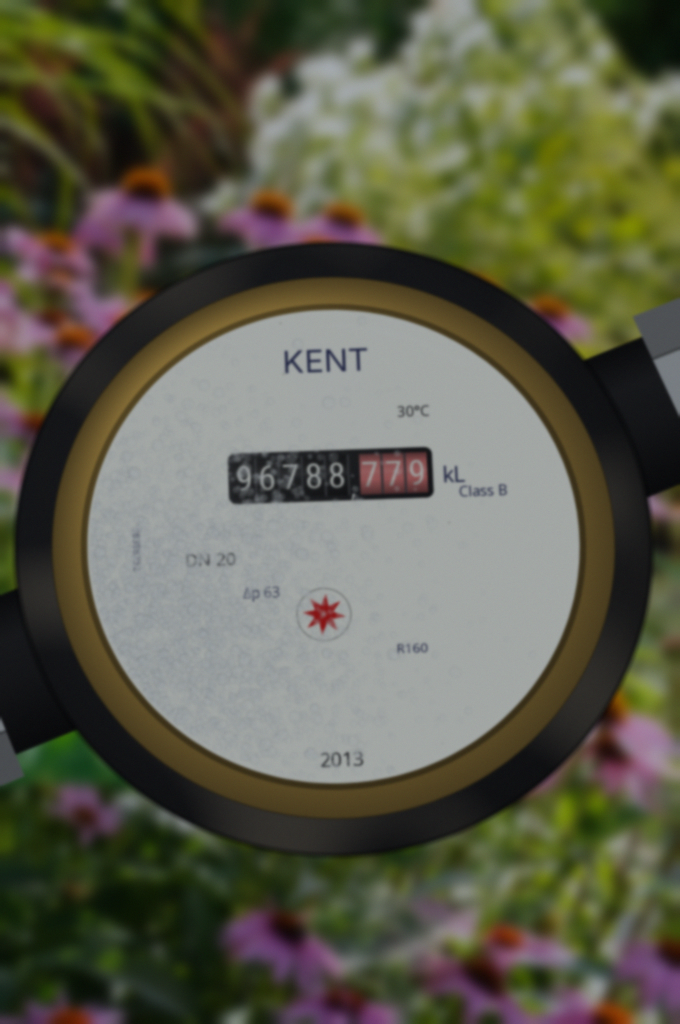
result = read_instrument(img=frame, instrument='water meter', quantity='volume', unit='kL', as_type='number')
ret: 96788.779 kL
